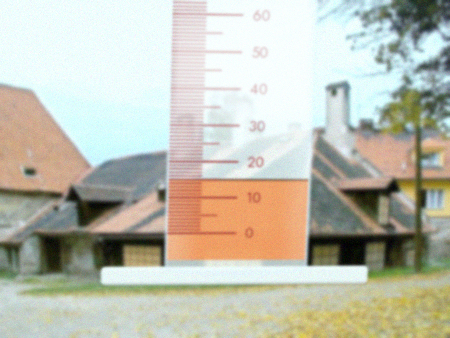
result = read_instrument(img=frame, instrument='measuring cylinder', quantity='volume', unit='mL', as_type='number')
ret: 15 mL
